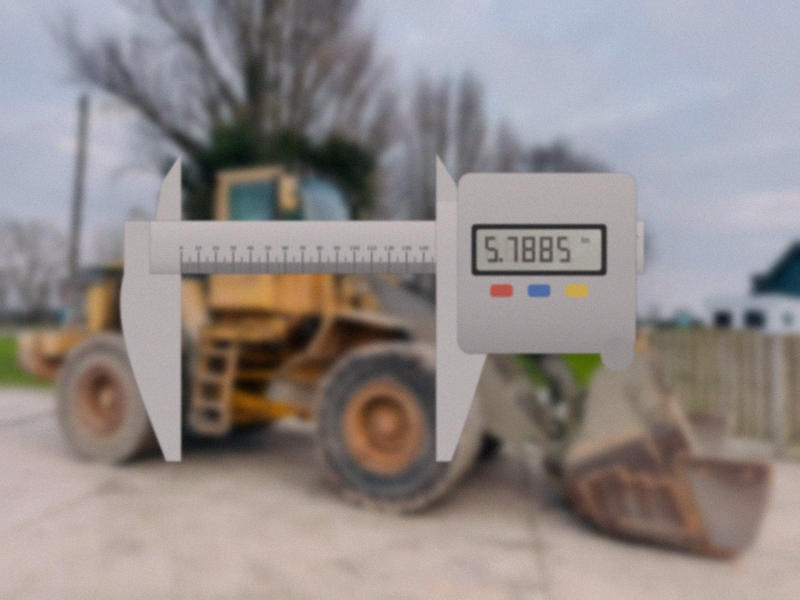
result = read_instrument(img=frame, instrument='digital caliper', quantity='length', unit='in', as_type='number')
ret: 5.7885 in
